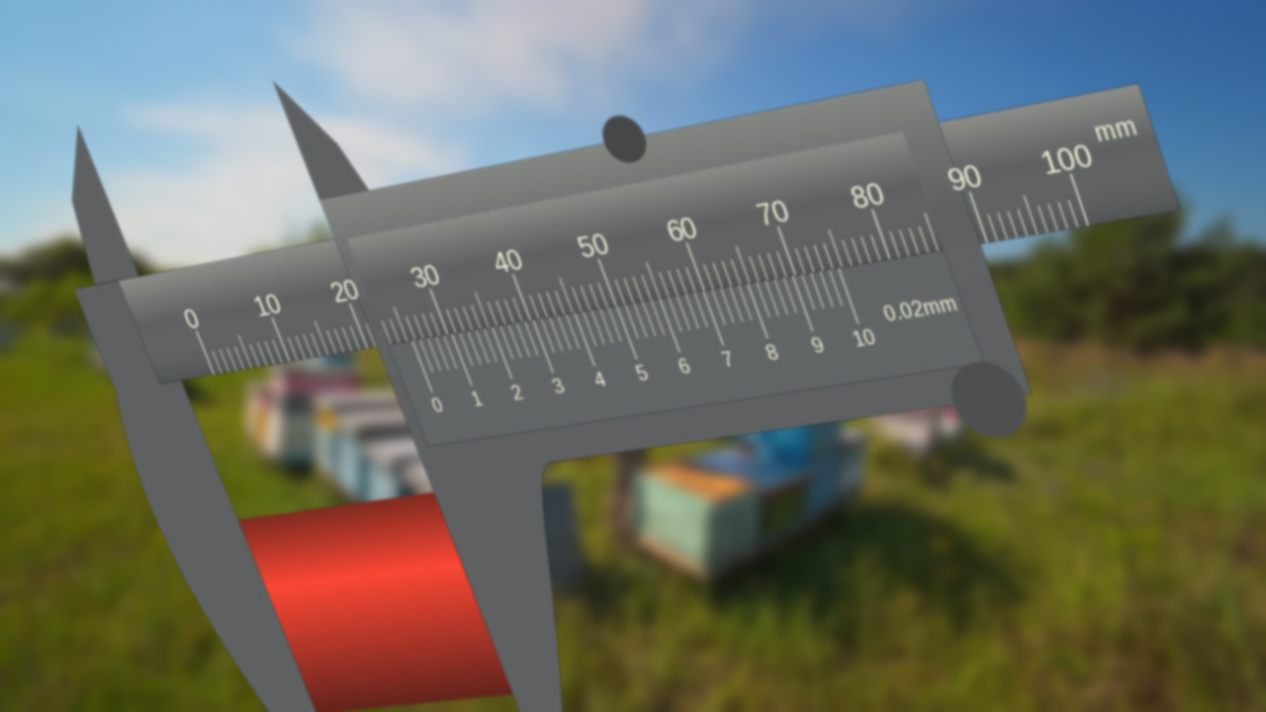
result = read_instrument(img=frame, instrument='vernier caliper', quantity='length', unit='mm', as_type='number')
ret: 25.6 mm
